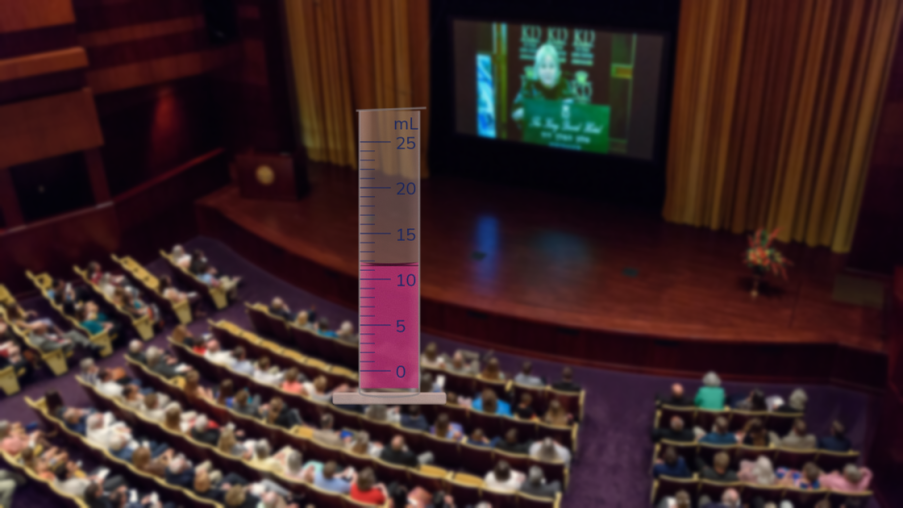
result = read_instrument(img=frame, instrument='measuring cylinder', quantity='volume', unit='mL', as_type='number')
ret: 11.5 mL
